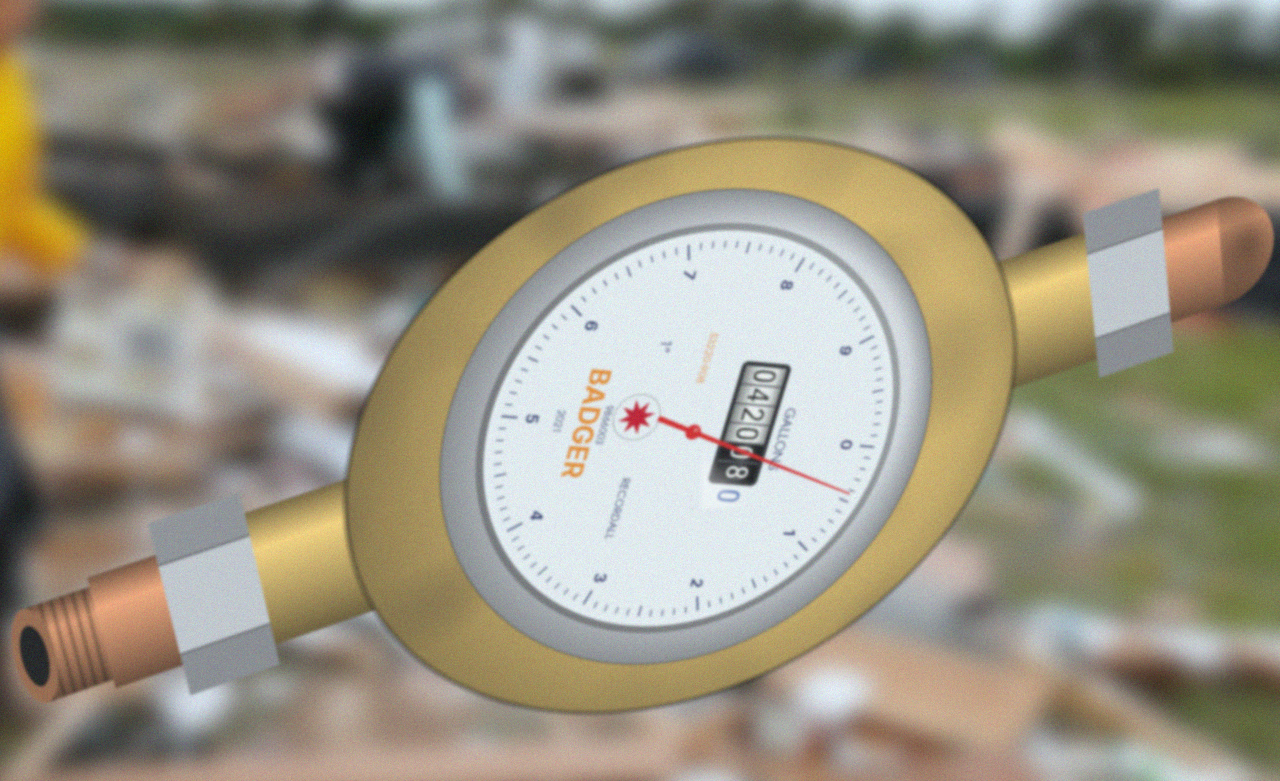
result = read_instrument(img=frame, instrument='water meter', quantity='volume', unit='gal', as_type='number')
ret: 420080.4 gal
